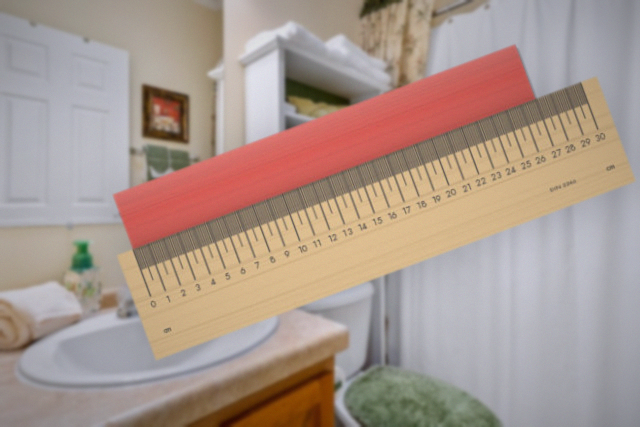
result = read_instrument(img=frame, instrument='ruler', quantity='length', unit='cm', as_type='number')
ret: 27 cm
